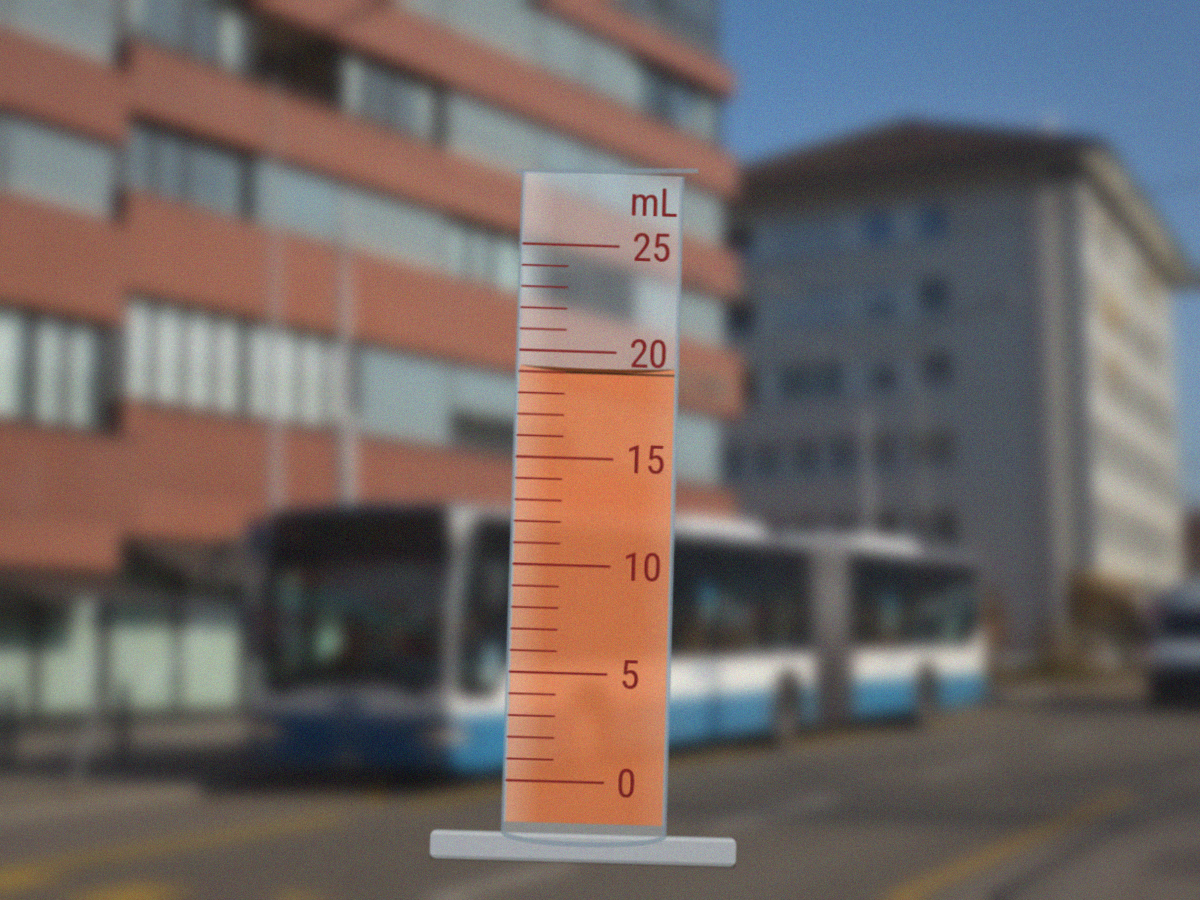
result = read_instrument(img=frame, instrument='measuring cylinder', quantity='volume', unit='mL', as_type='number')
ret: 19 mL
